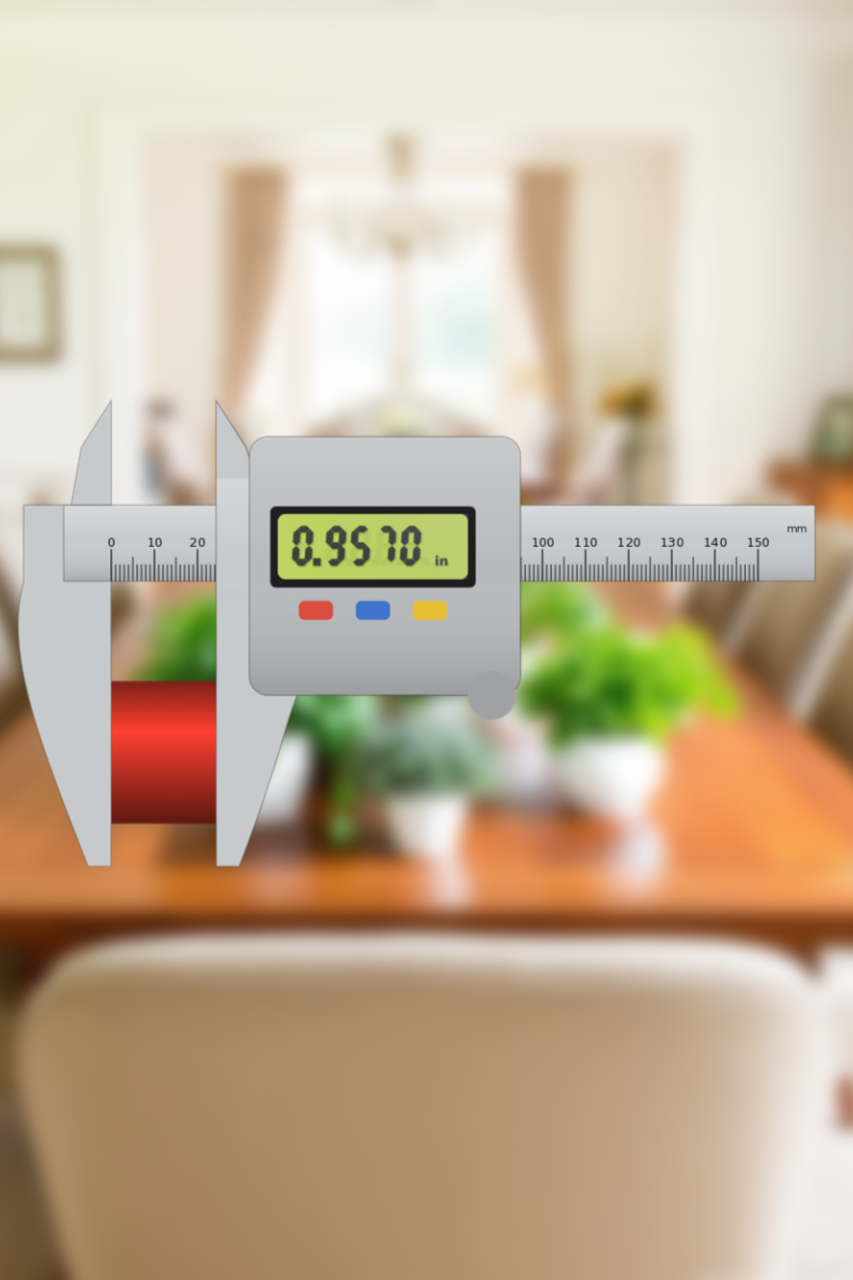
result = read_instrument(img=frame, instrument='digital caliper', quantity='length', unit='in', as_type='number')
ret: 0.9570 in
